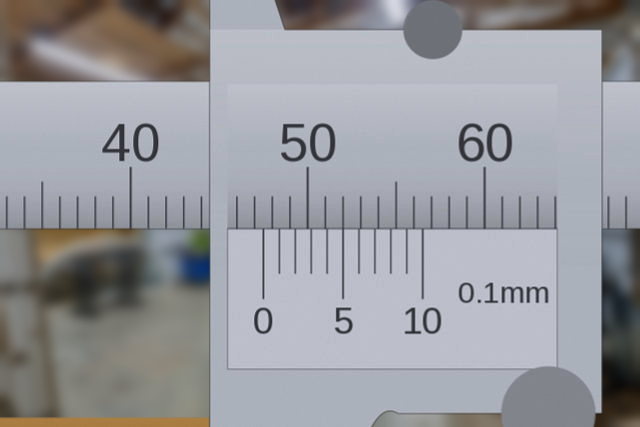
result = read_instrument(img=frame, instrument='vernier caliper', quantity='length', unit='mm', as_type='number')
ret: 47.5 mm
